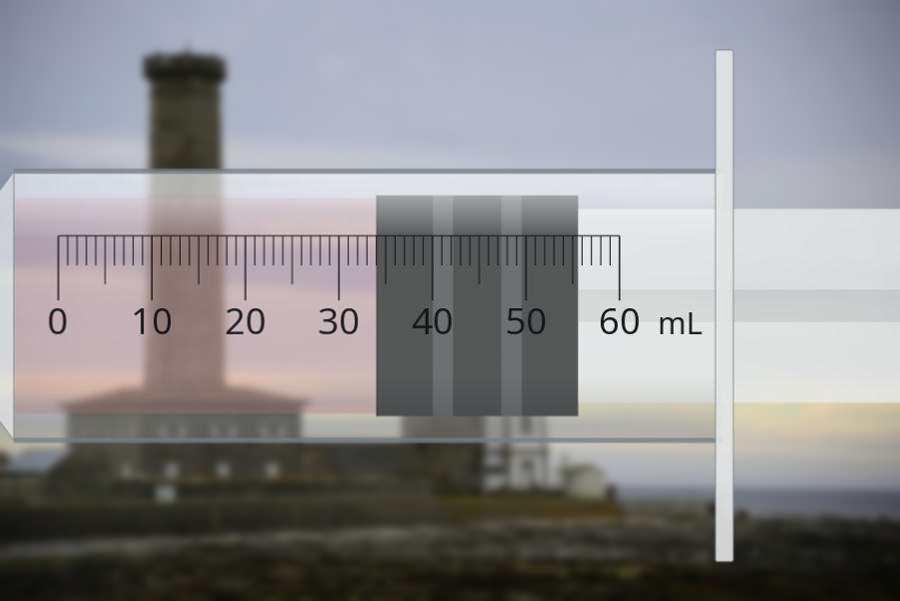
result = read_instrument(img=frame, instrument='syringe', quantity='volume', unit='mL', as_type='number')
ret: 34 mL
